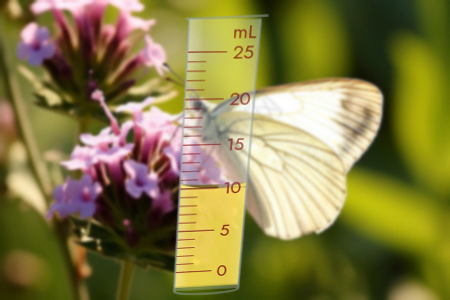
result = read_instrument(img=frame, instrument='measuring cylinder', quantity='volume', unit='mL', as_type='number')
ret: 10 mL
